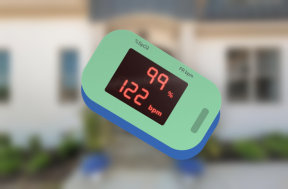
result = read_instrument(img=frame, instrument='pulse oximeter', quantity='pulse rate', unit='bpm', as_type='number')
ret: 122 bpm
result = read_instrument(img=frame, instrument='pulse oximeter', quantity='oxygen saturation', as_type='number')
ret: 99 %
